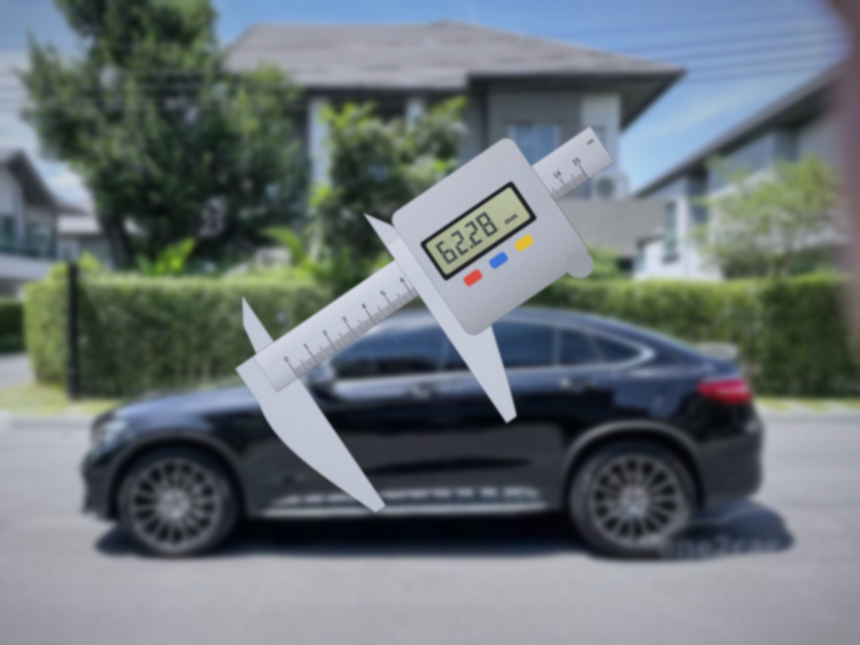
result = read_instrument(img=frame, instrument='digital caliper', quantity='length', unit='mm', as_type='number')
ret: 62.28 mm
